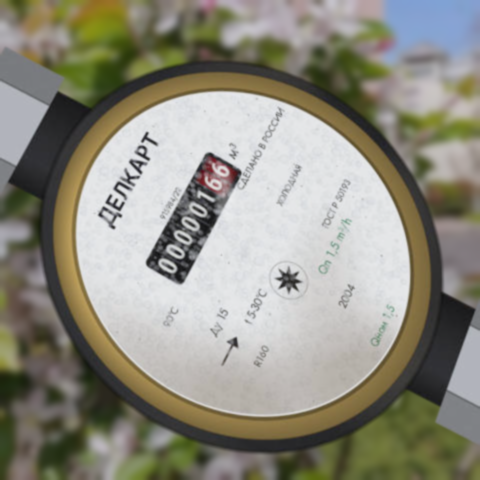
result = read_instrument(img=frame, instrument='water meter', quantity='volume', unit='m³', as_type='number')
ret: 1.66 m³
